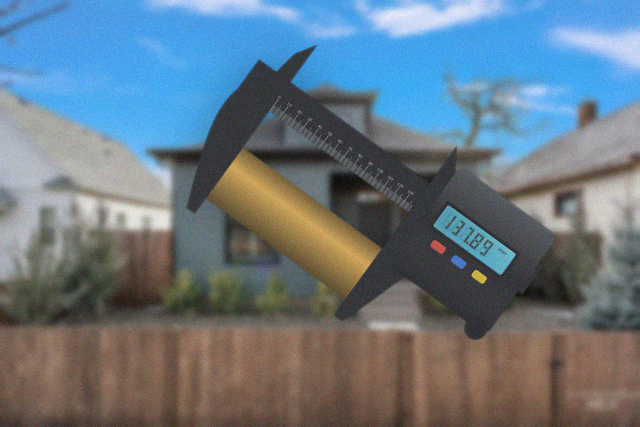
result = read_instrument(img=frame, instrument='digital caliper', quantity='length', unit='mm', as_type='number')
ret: 137.89 mm
